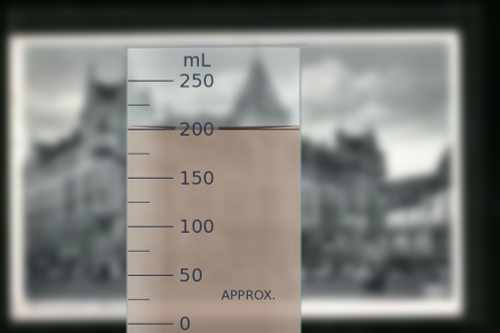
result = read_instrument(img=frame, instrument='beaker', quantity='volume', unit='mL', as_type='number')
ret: 200 mL
